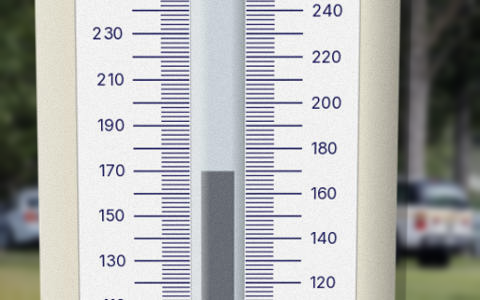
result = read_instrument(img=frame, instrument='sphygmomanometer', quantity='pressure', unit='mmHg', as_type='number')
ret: 170 mmHg
